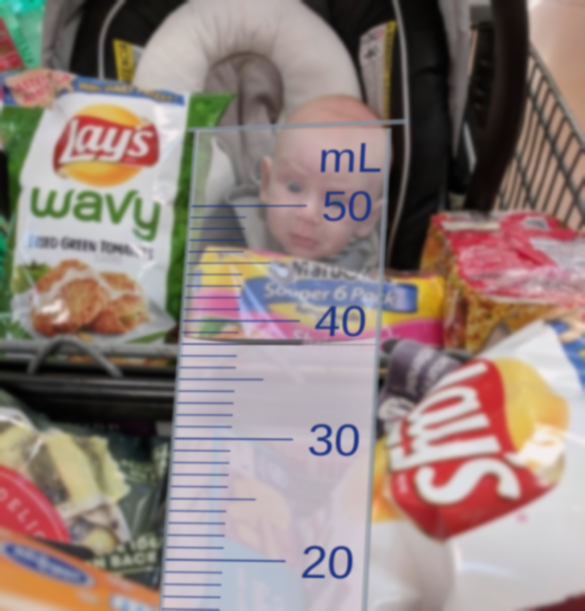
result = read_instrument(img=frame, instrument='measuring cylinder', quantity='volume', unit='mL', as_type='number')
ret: 38 mL
